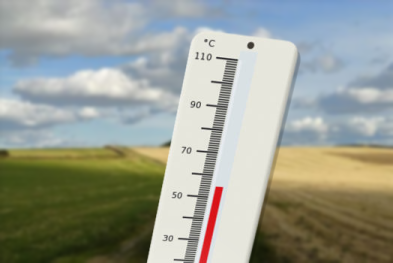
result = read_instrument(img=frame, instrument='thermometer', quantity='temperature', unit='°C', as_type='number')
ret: 55 °C
